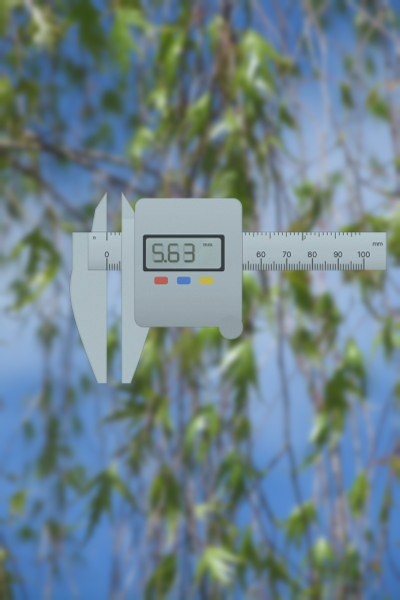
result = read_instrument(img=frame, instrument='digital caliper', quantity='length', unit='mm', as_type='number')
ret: 5.63 mm
